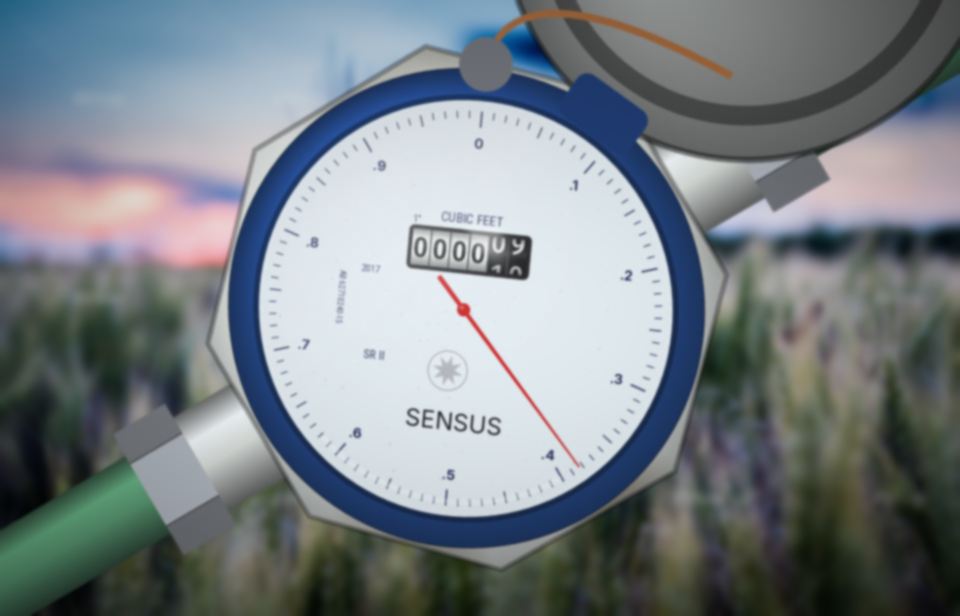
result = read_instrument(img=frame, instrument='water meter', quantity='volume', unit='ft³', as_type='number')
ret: 9.38 ft³
